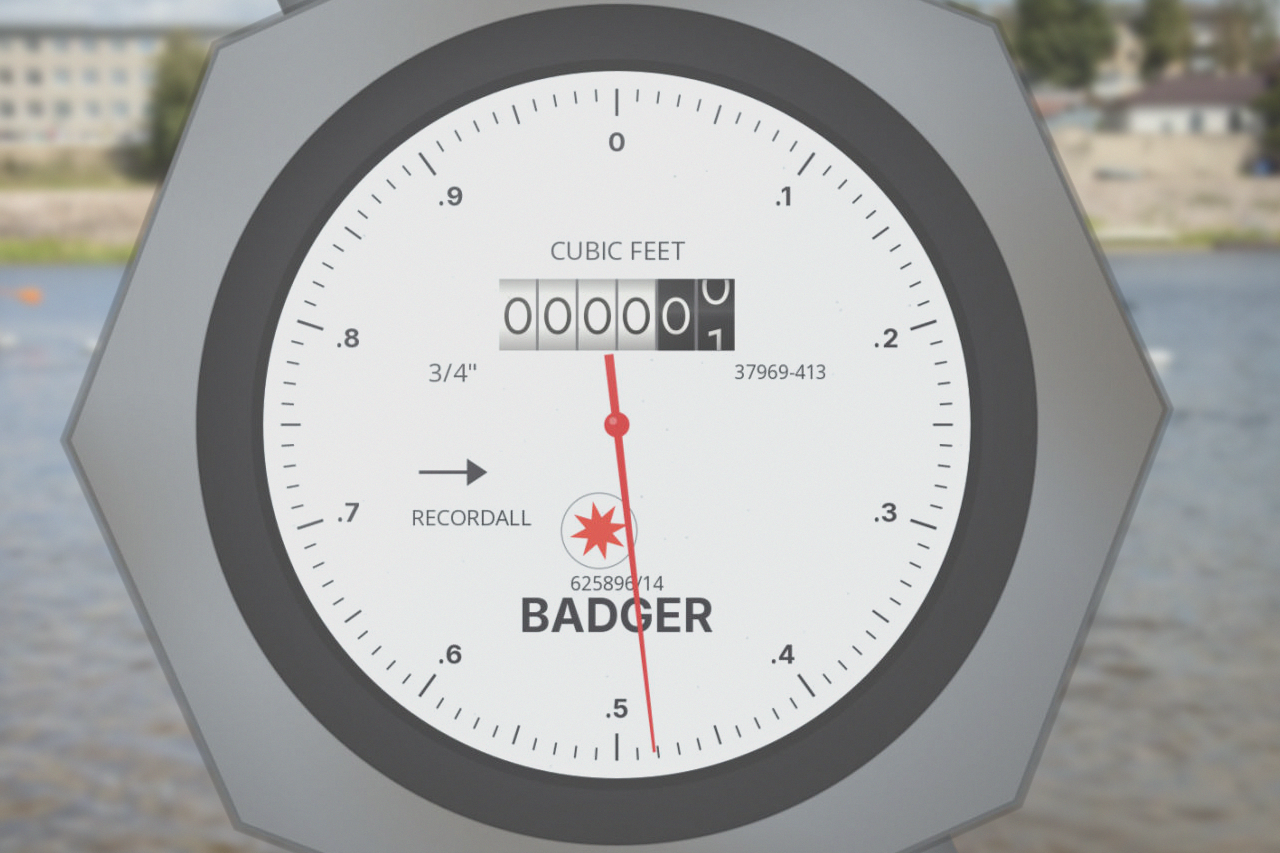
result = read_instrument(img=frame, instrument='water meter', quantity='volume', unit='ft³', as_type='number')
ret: 0.48 ft³
